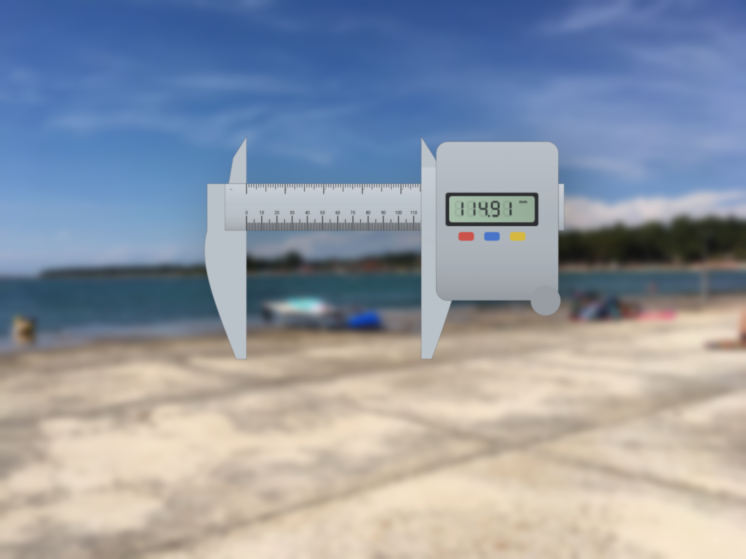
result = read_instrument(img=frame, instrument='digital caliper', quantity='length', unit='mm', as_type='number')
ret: 114.91 mm
